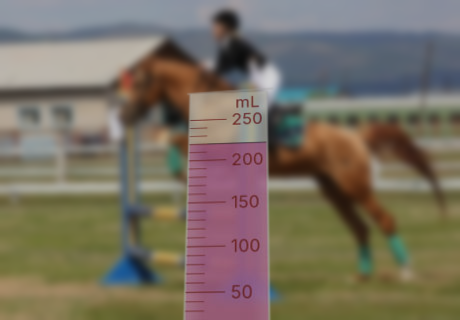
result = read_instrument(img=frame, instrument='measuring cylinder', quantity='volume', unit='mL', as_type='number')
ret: 220 mL
